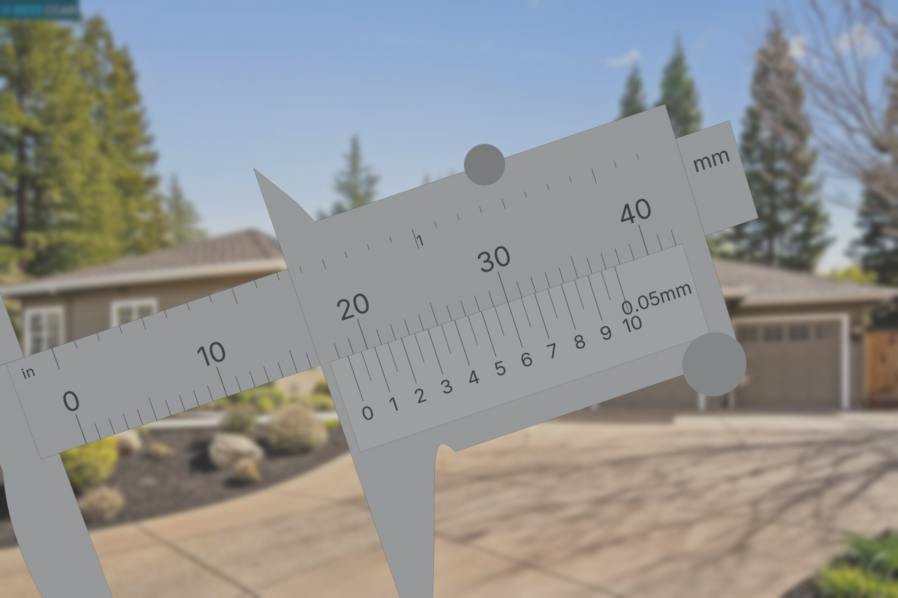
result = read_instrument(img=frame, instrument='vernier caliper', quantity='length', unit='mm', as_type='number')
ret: 18.6 mm
